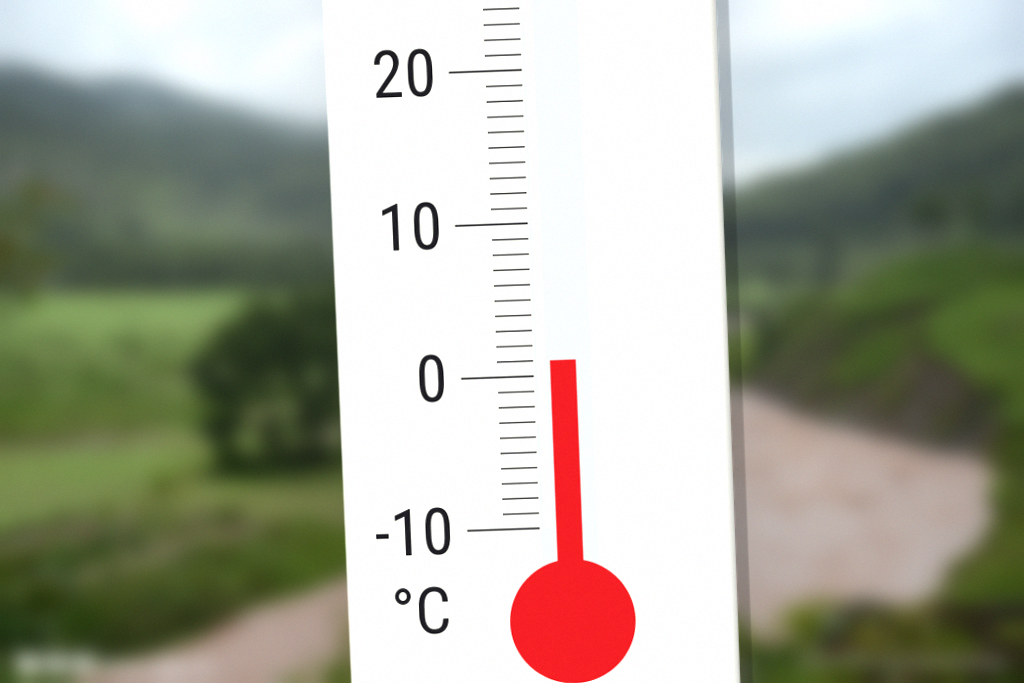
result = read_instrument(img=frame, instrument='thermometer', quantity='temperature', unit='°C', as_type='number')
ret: 1 °C
